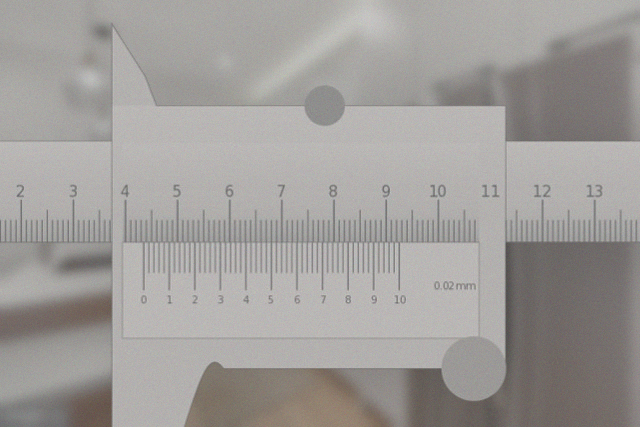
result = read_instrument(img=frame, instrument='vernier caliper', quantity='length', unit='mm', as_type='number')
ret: 43.5 mm
